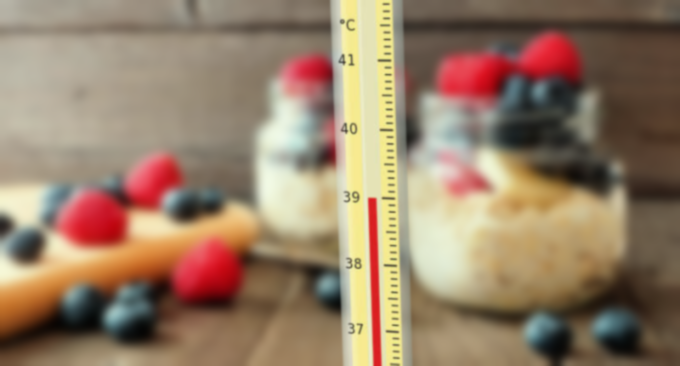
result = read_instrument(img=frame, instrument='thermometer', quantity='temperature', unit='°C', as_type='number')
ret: 39 °C
